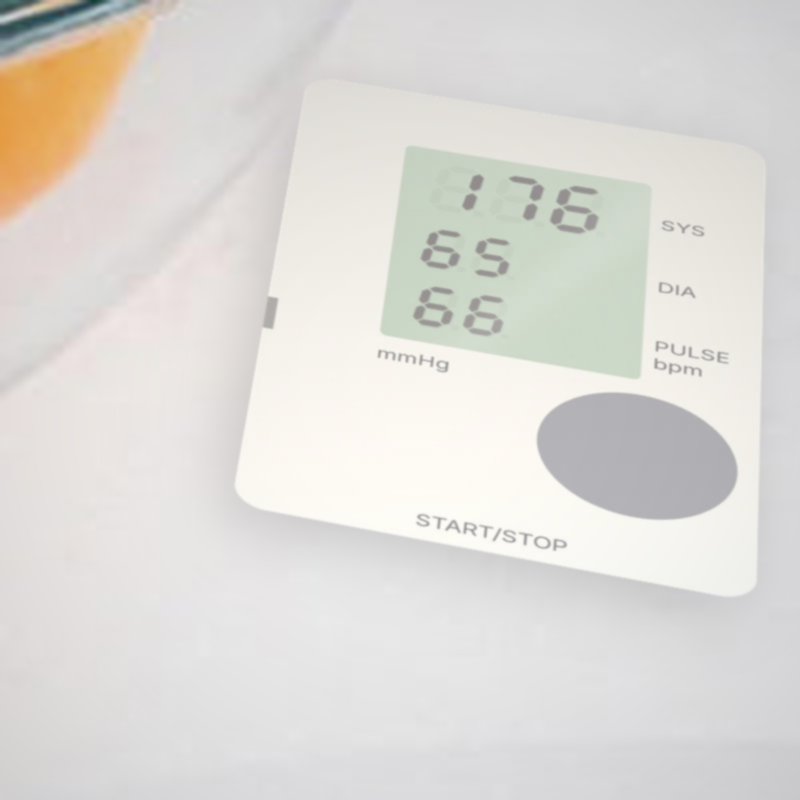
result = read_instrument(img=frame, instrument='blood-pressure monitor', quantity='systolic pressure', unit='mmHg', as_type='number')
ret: 176 mmHg
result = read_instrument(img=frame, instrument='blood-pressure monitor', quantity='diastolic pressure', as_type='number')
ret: 65 mmHg
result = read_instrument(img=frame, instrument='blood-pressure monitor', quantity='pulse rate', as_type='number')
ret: 66 bpm
